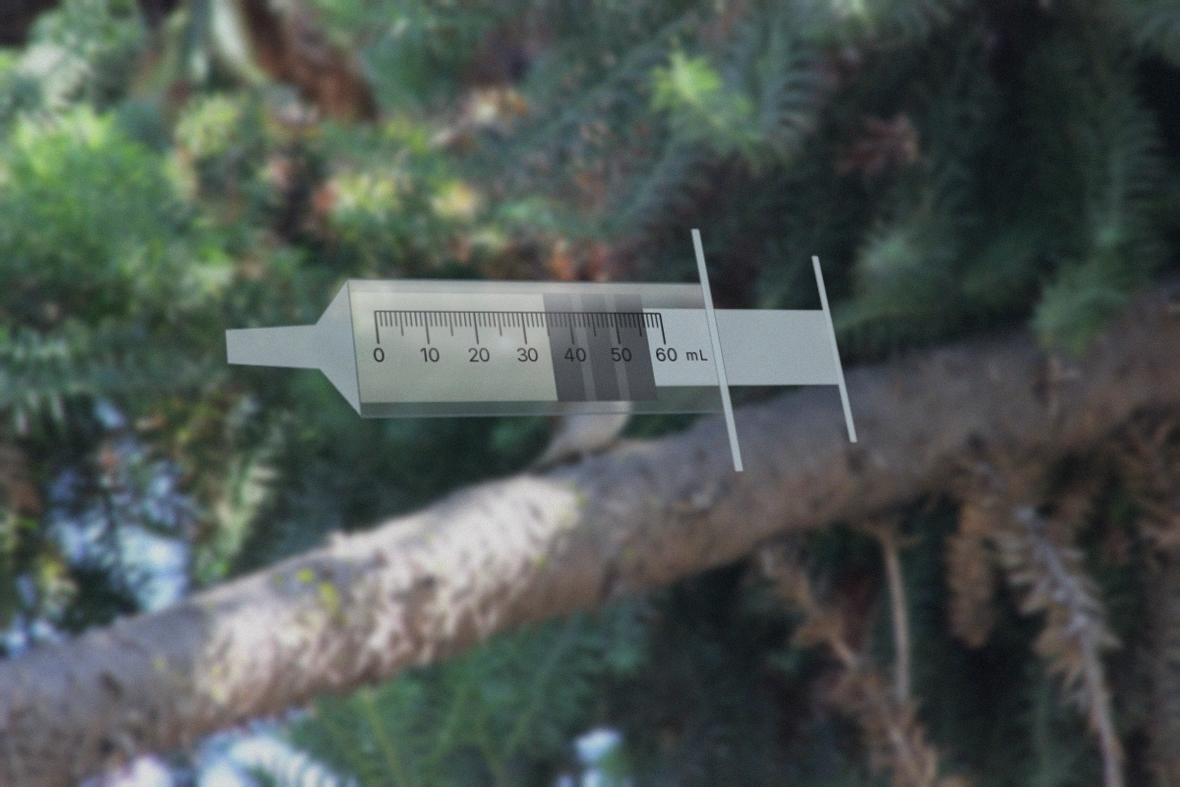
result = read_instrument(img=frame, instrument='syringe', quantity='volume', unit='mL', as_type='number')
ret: 35 mL
